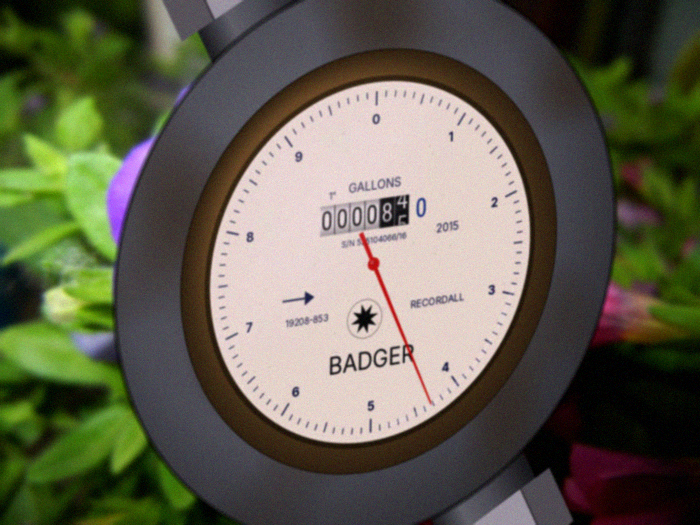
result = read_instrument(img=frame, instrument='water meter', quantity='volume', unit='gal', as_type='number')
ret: 844.3 gal
